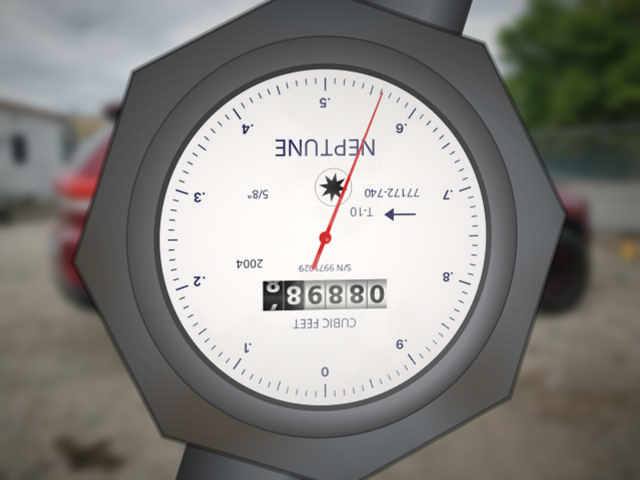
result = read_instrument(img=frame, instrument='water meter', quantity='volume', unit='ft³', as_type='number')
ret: 88987.56 ft³
